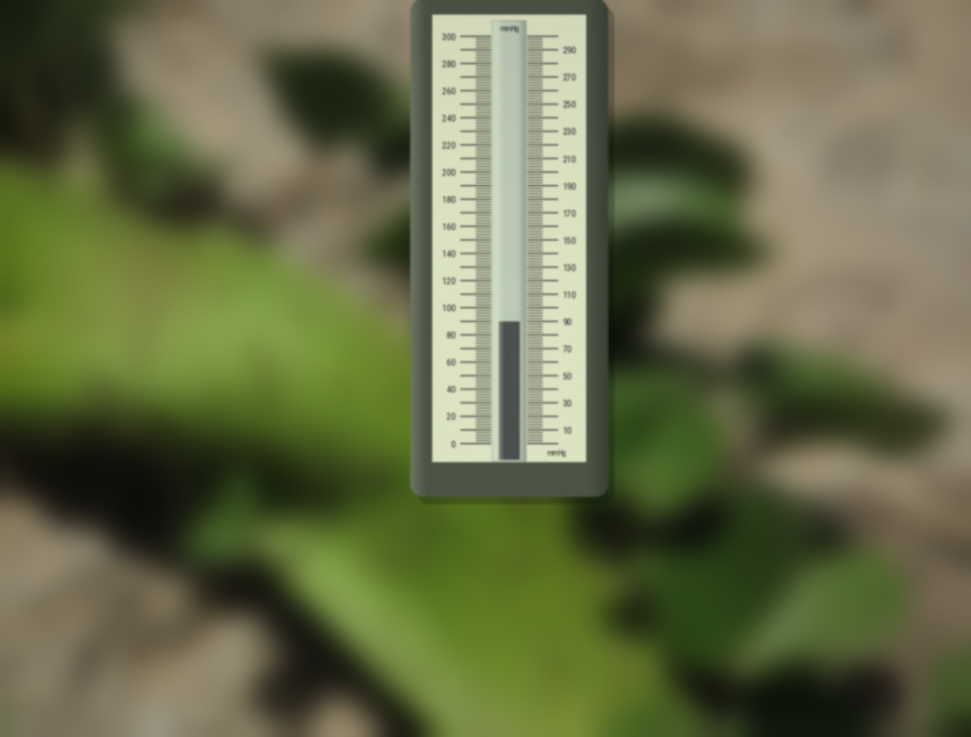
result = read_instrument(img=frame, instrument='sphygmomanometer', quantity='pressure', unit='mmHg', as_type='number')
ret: 90 mmHg
